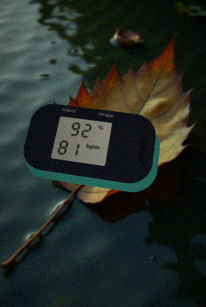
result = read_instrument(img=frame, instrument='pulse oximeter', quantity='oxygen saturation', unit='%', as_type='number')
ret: 92 %
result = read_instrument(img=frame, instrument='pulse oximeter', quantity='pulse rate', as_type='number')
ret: 81 bpm
